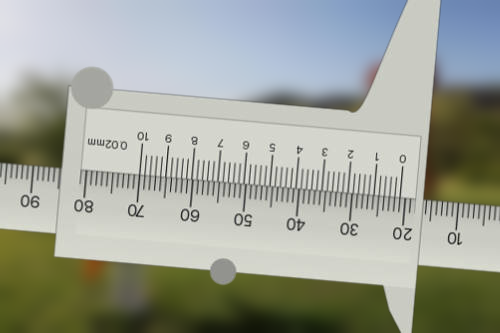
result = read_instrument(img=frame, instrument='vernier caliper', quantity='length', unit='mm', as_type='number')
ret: 21.0 mm
